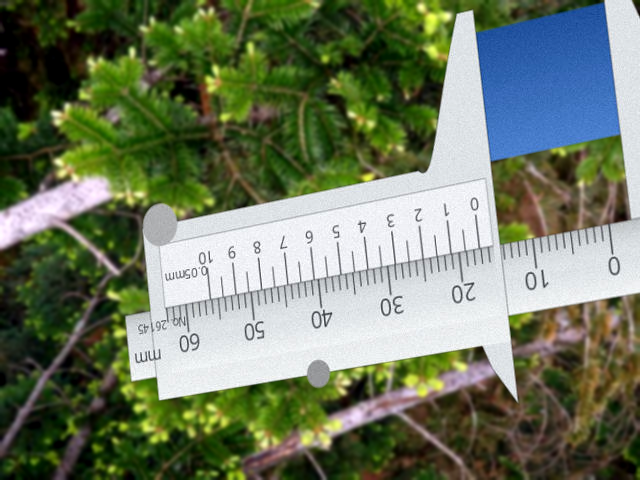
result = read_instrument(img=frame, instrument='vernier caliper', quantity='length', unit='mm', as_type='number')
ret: 17.2 mm
